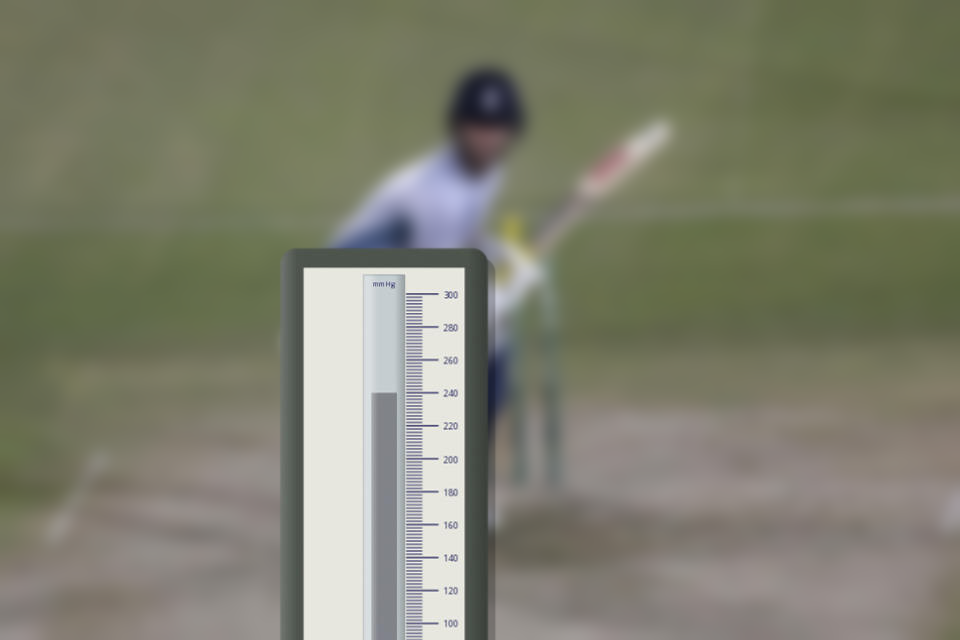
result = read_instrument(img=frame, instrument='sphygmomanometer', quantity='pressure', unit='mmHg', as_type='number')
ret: 240 mmHg
